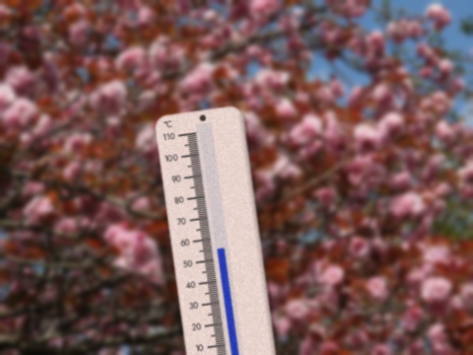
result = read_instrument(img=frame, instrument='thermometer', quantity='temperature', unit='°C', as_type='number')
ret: 55 °C
